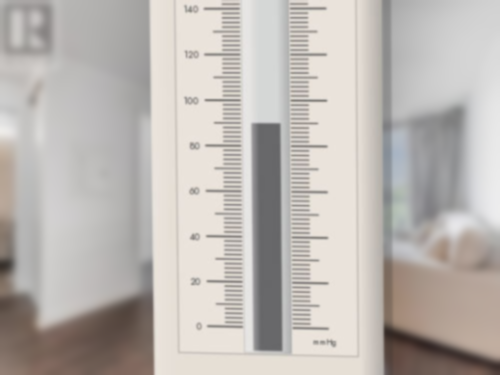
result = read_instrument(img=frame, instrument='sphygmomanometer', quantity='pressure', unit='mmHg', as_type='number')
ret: 90 mmHg
